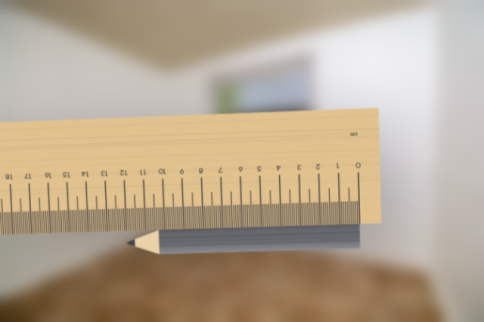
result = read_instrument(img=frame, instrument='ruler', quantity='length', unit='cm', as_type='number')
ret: 12 cm
